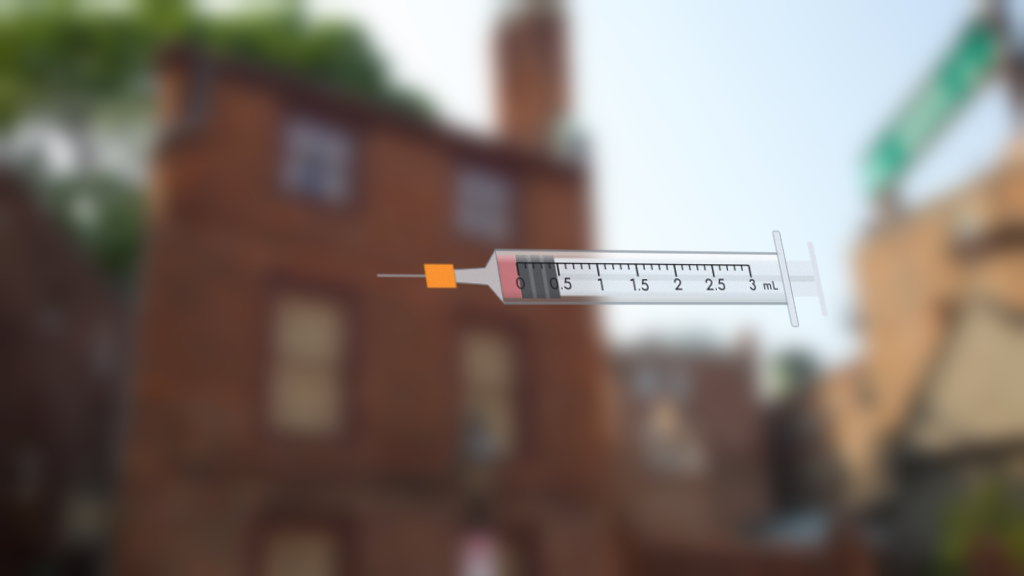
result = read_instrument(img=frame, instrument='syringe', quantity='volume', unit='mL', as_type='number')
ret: 0 mL
